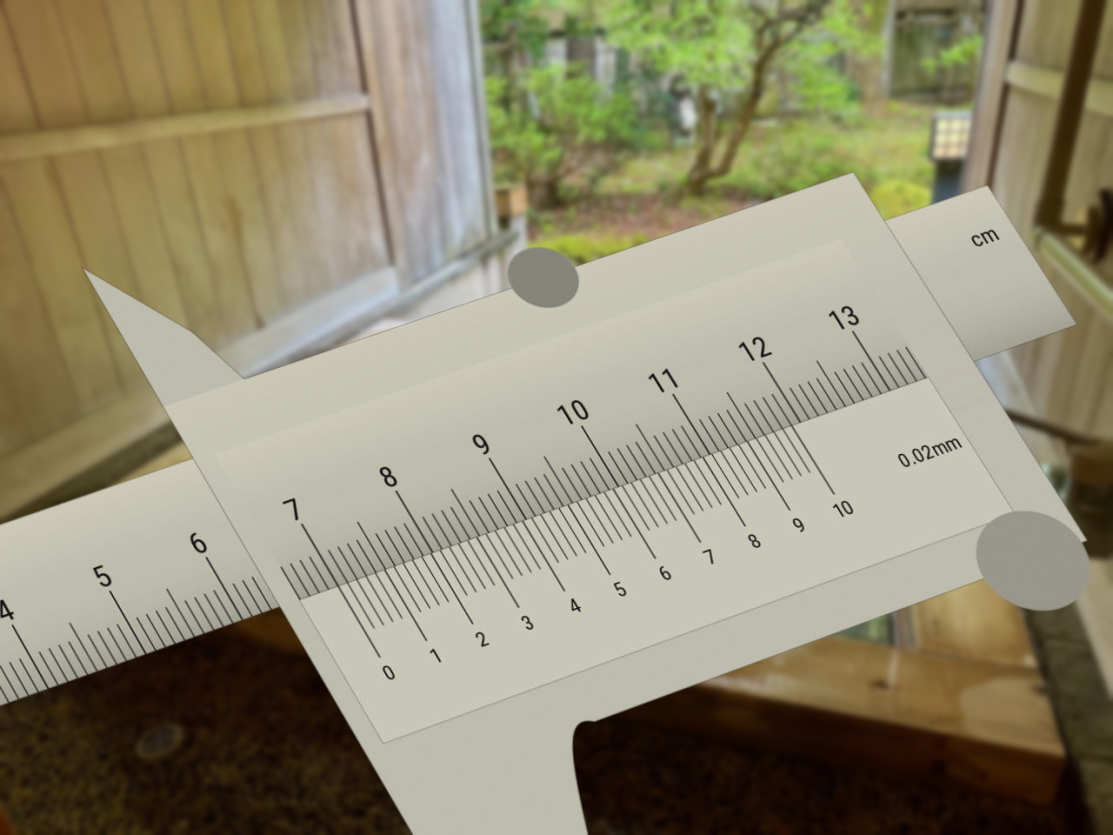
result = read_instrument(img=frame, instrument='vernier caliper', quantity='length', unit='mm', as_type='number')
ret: 70.0 mm
